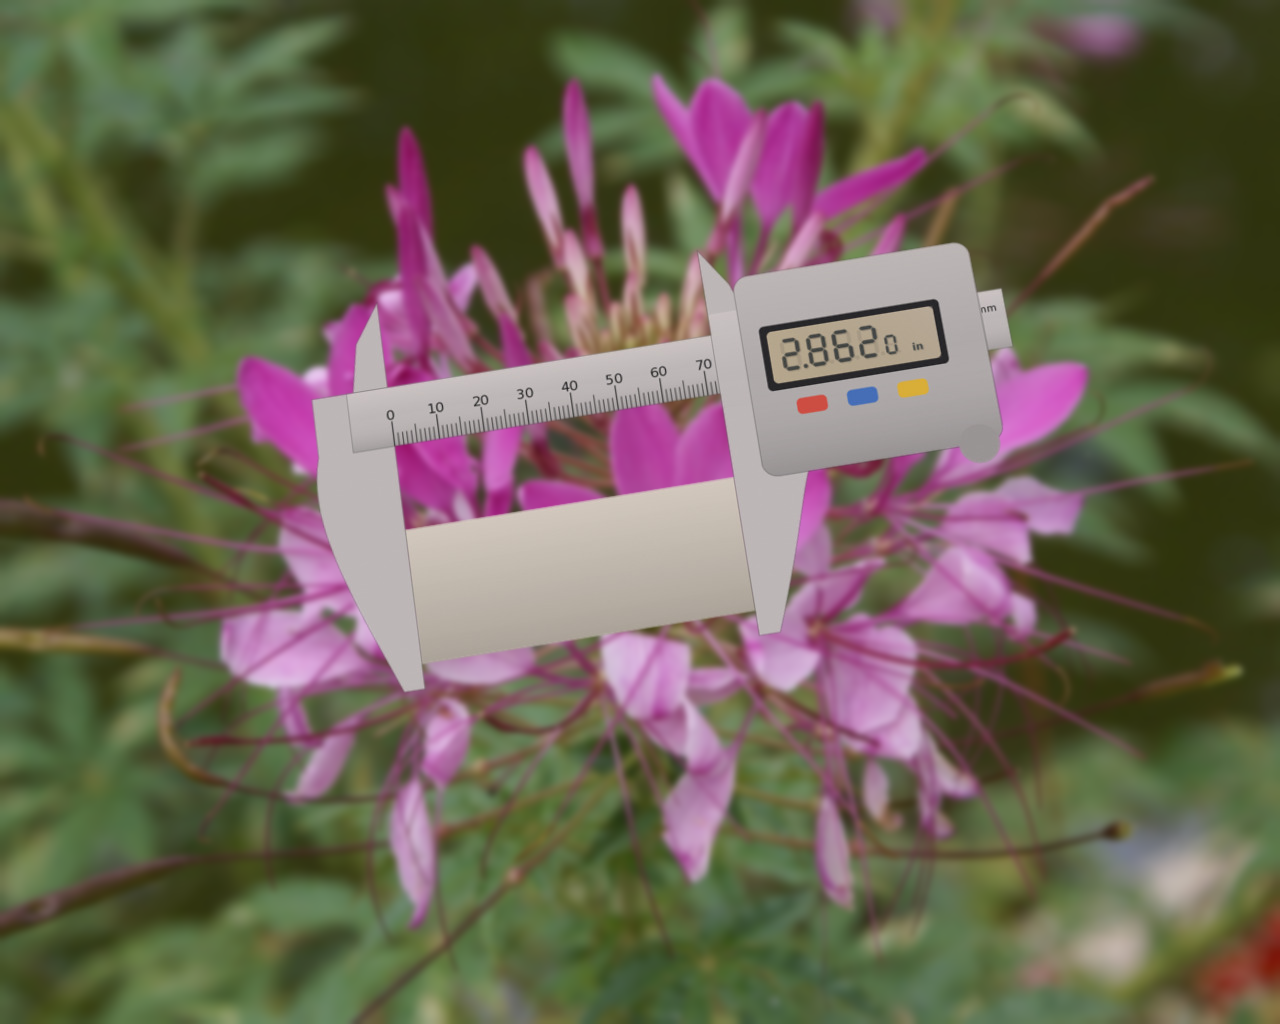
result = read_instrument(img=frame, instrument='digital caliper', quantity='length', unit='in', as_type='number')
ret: 2.8620 in
